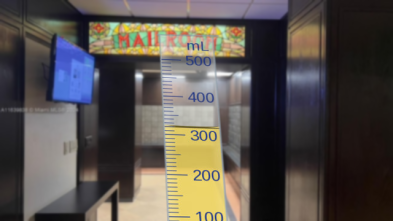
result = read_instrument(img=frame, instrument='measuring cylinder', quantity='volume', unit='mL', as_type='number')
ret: 320 mL
